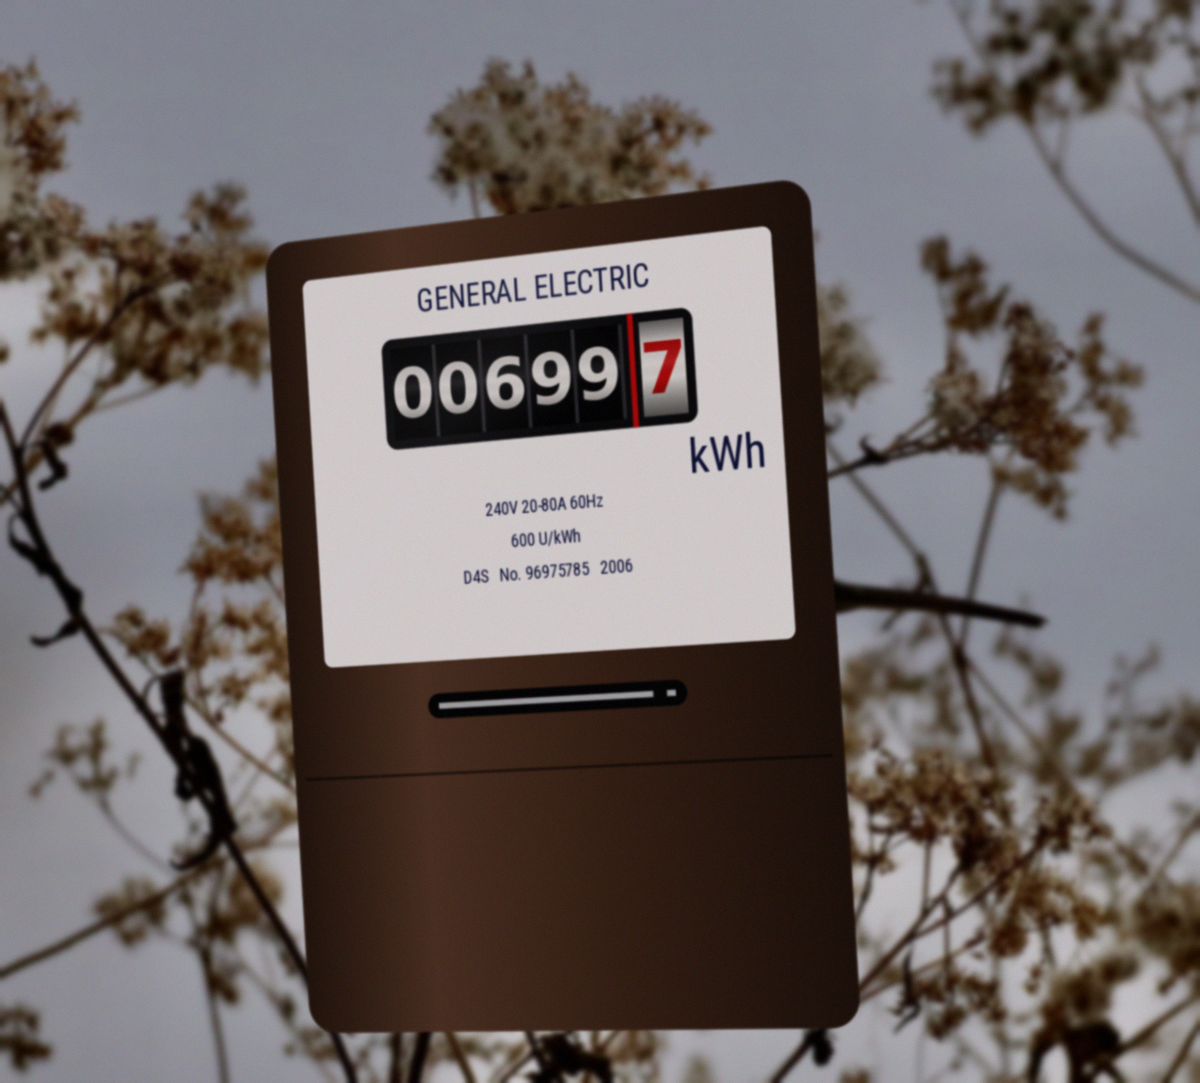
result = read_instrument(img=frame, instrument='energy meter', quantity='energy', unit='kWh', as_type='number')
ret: 699.7 kWh
